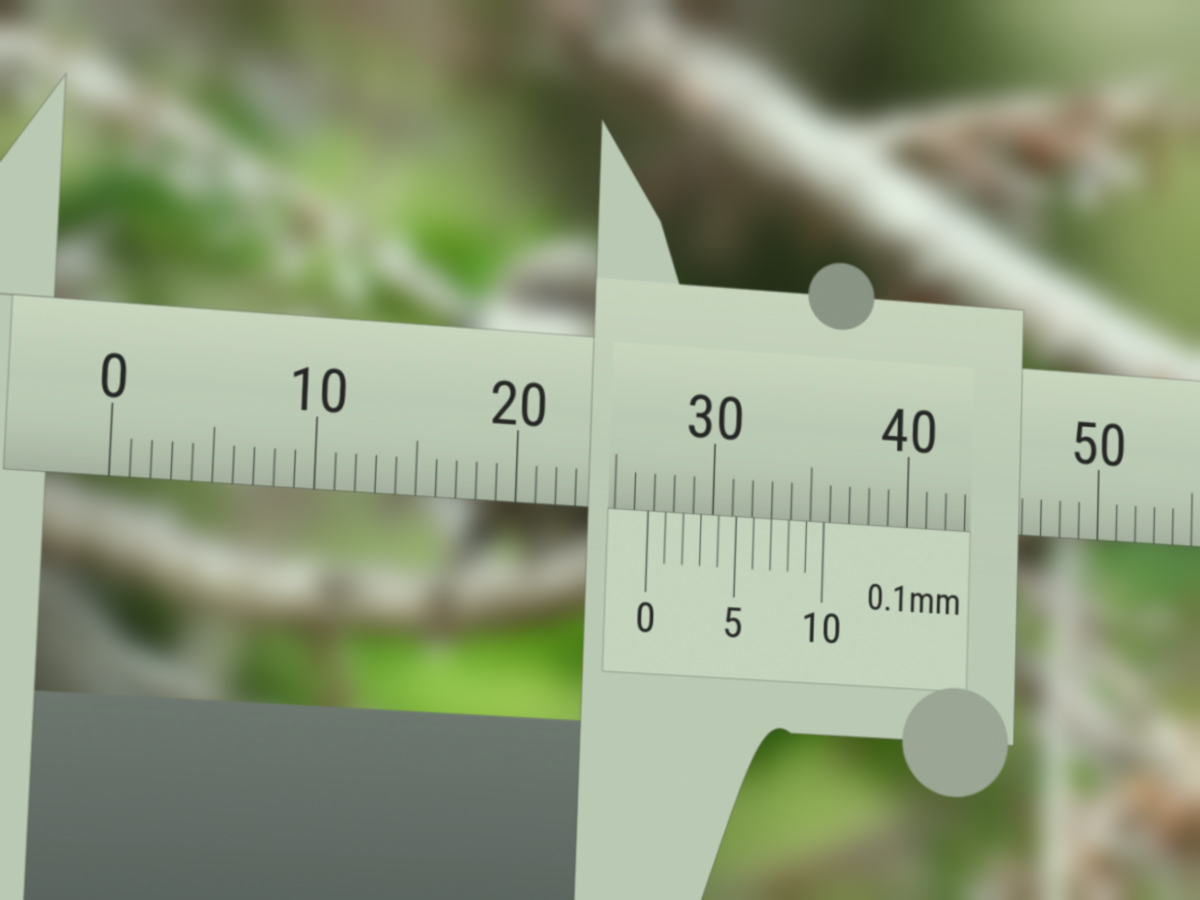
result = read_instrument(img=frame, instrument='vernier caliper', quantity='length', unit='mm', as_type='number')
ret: 26.7 mm
